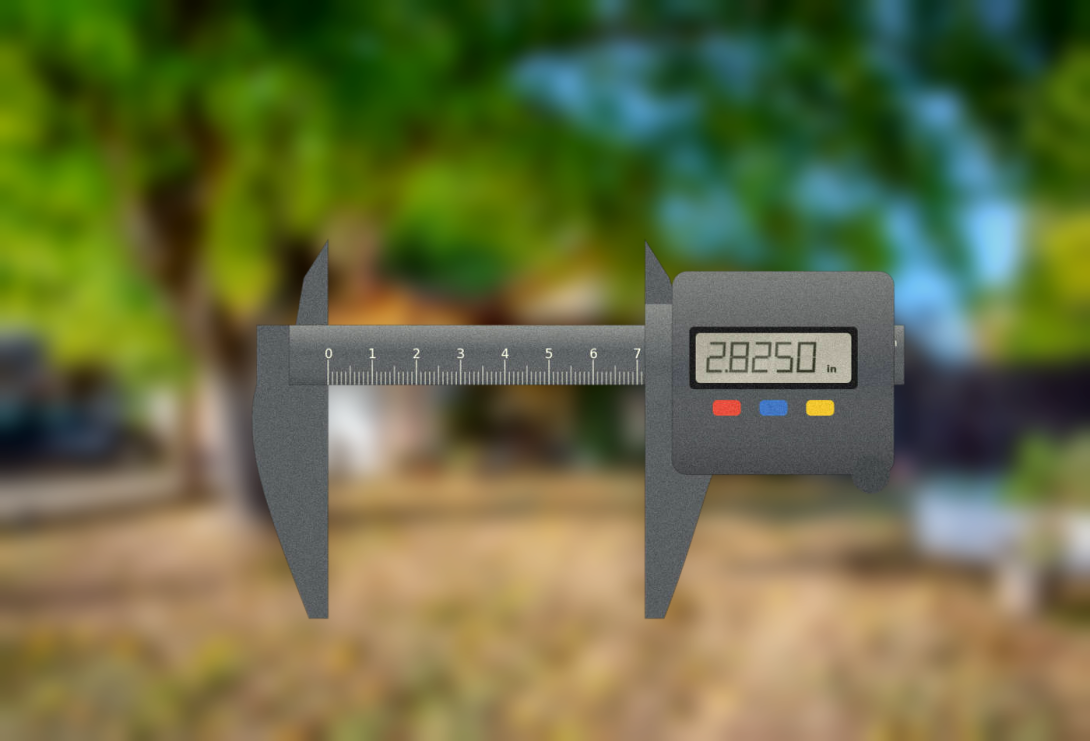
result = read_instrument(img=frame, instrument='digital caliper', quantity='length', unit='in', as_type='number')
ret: 2.8250 in
